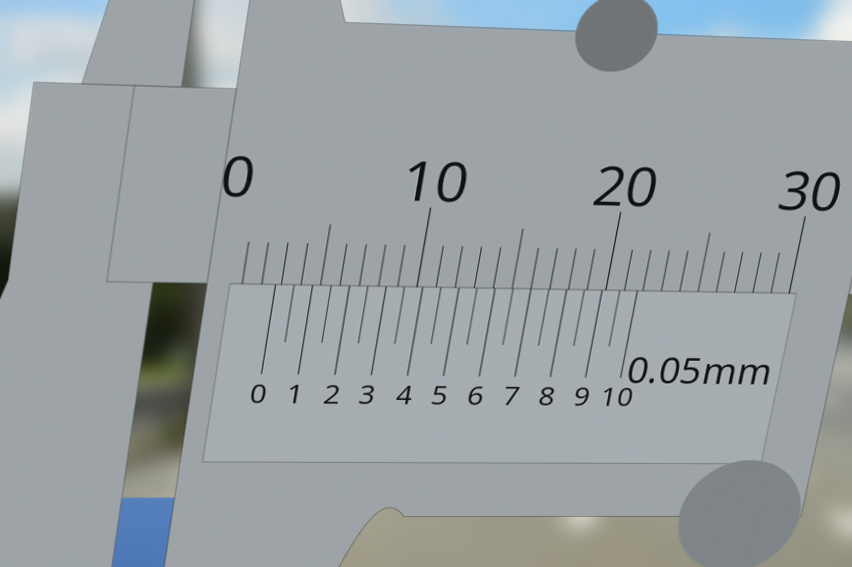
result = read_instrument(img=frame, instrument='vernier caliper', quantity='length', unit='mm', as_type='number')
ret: 2.7 mm
